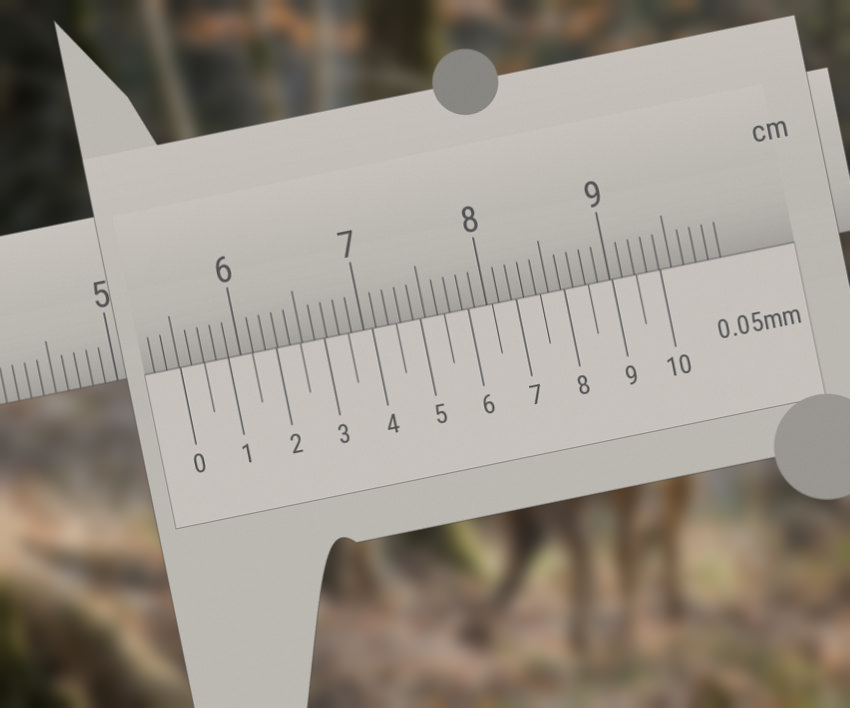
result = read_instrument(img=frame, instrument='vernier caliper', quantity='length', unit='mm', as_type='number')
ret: 55.1 mm
